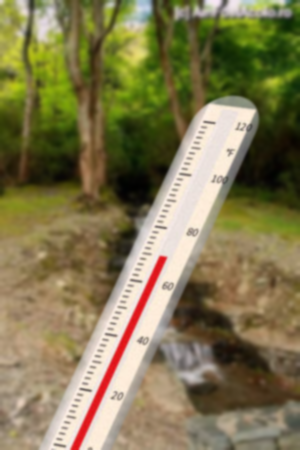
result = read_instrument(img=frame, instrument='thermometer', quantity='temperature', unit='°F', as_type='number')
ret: 70 °F
